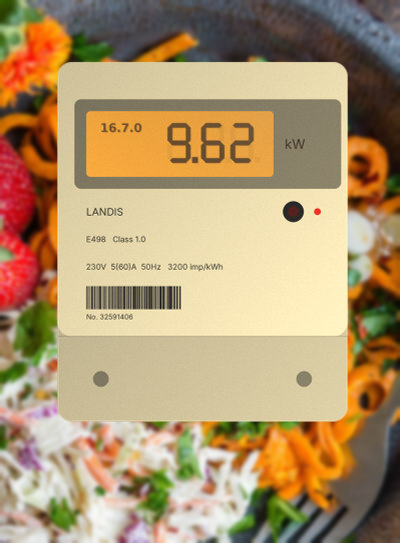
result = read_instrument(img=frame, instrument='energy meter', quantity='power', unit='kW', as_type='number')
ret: 9.62 kW
